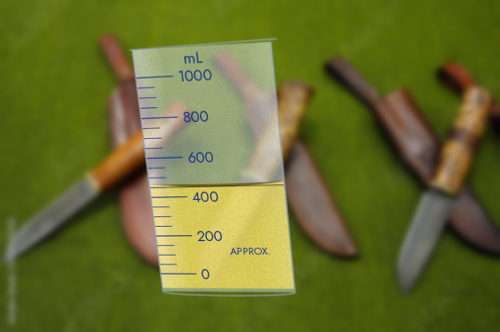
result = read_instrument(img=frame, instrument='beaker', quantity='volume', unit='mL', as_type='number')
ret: 450 mL
